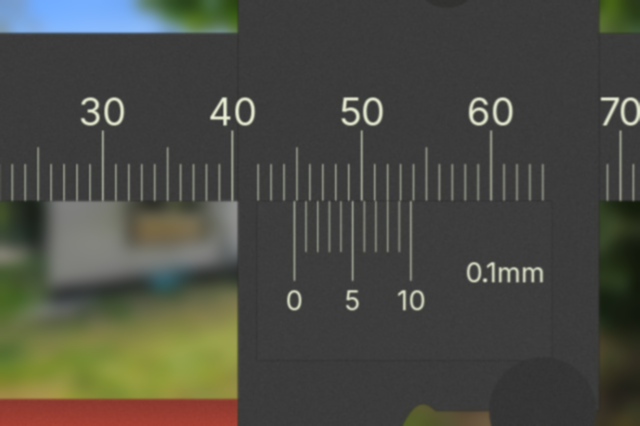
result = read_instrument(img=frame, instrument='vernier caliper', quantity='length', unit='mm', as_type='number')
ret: 44.8 mm
